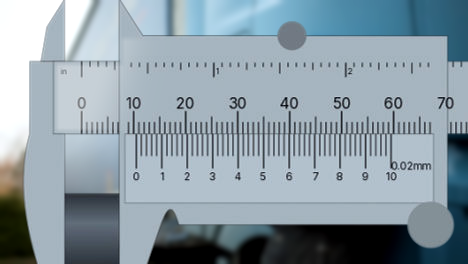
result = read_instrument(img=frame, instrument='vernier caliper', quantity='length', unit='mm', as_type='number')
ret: 10.5 mm
